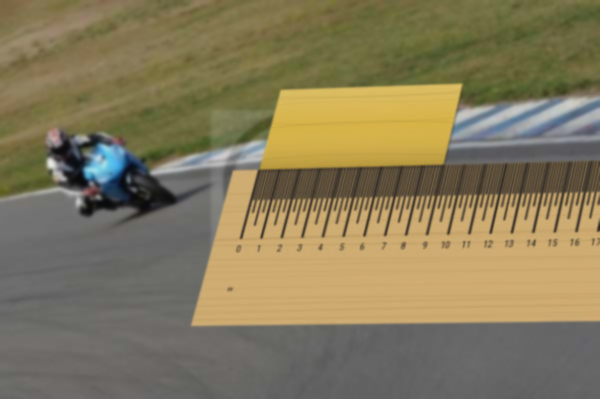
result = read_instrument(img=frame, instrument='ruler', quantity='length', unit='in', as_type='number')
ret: 9 in
